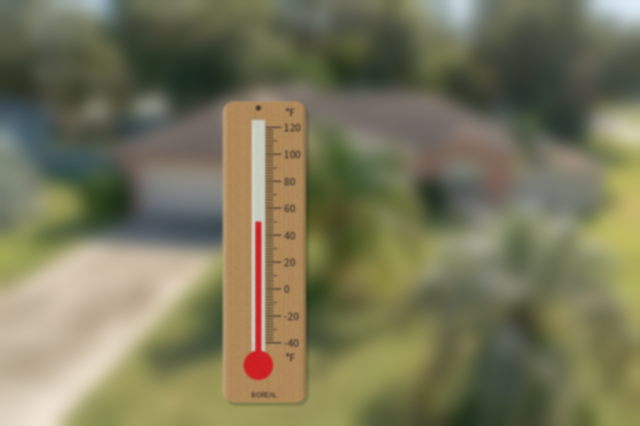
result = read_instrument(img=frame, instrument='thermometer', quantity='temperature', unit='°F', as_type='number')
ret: 50 °F
